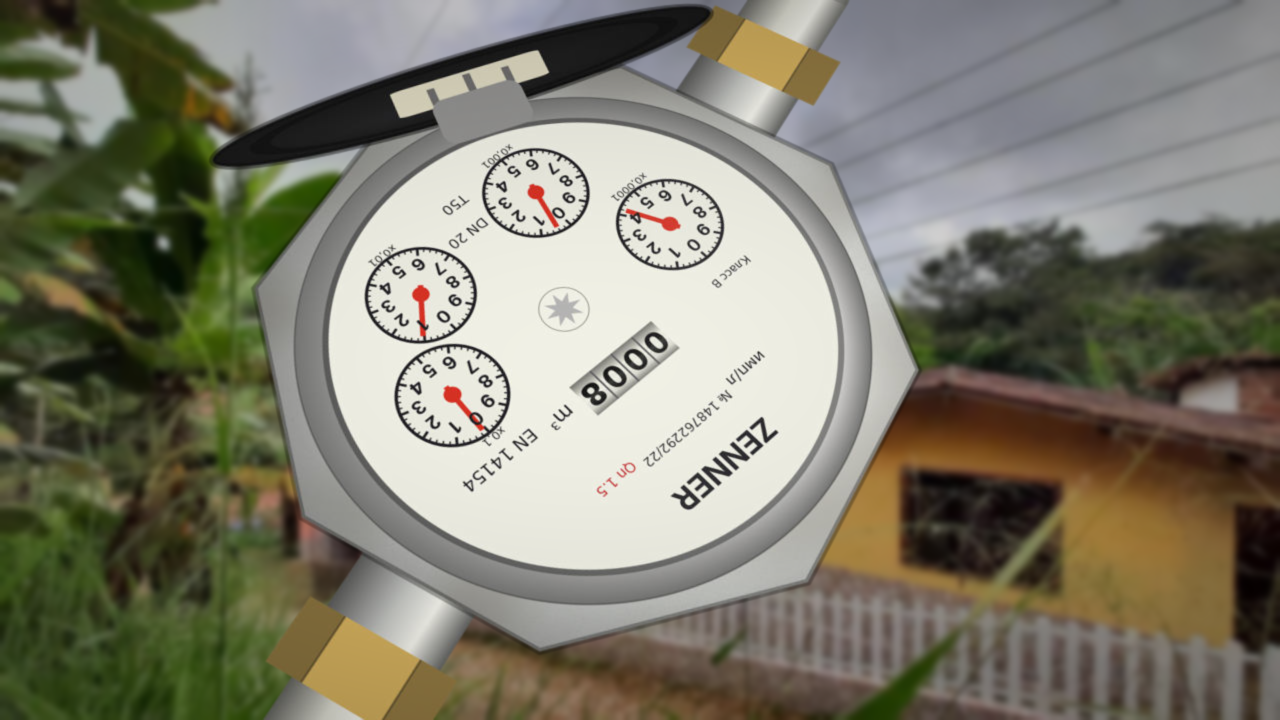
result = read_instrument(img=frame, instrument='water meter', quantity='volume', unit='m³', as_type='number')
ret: 8.0104 m³
